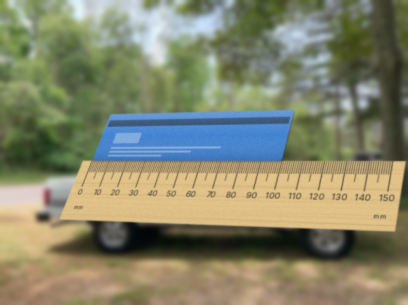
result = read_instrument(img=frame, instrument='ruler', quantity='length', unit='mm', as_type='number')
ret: 100 mm
